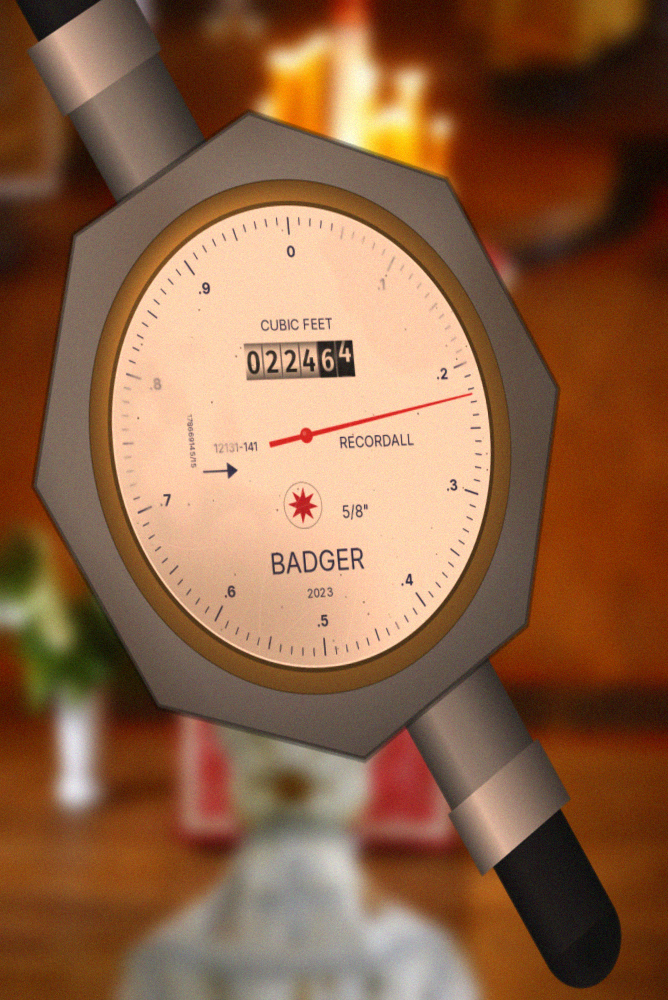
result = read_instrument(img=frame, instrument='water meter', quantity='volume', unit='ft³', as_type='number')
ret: 22464.22 ft³
